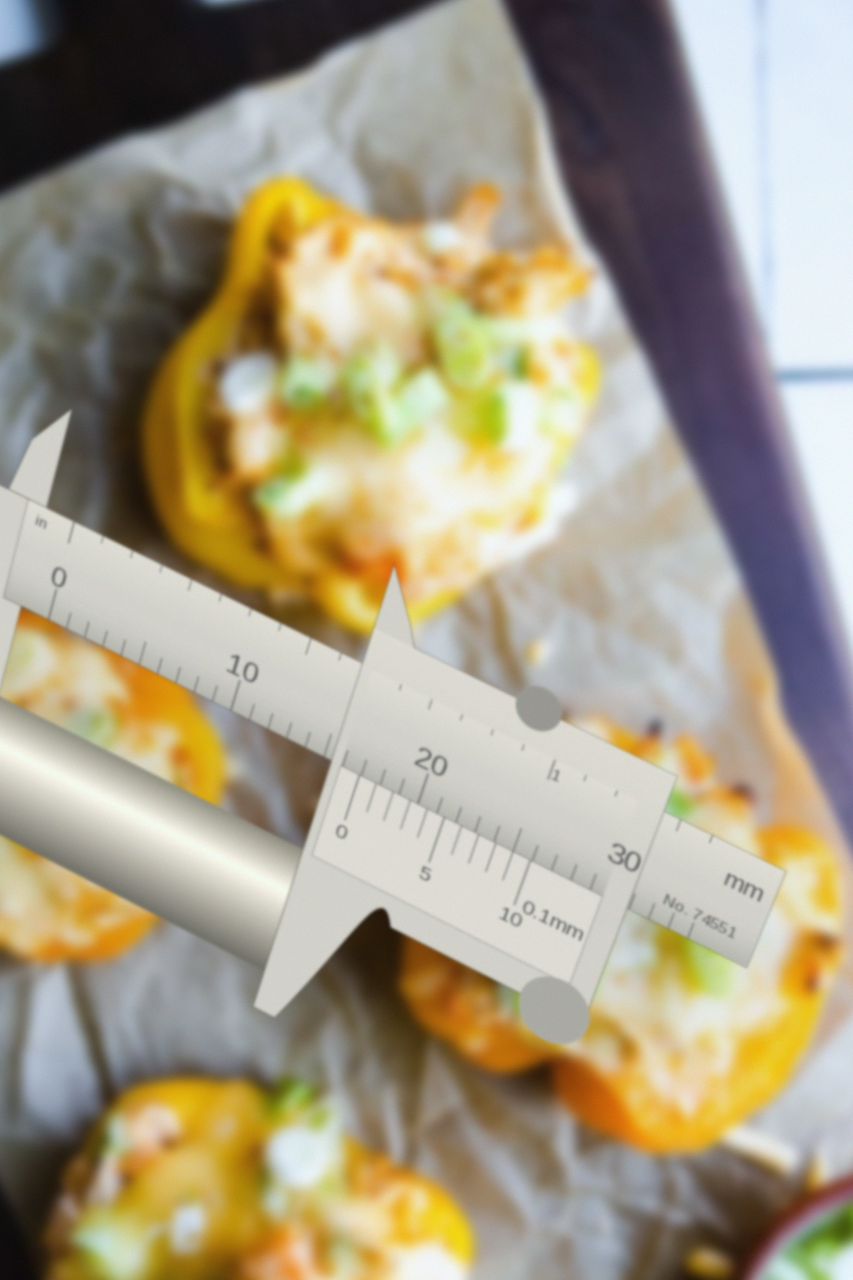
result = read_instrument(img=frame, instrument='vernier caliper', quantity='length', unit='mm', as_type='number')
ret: 16.9 mm
